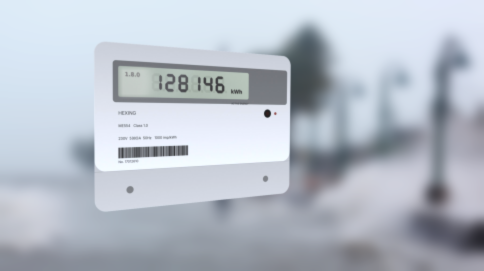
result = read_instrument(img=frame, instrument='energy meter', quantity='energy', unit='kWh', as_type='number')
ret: 128146 kWh
